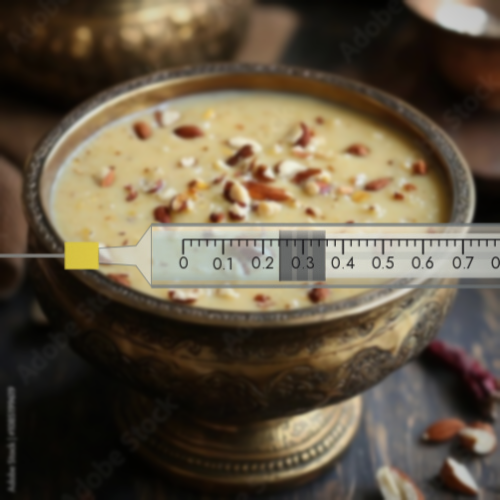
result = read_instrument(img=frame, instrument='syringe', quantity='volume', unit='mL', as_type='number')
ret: 0.24 mL
